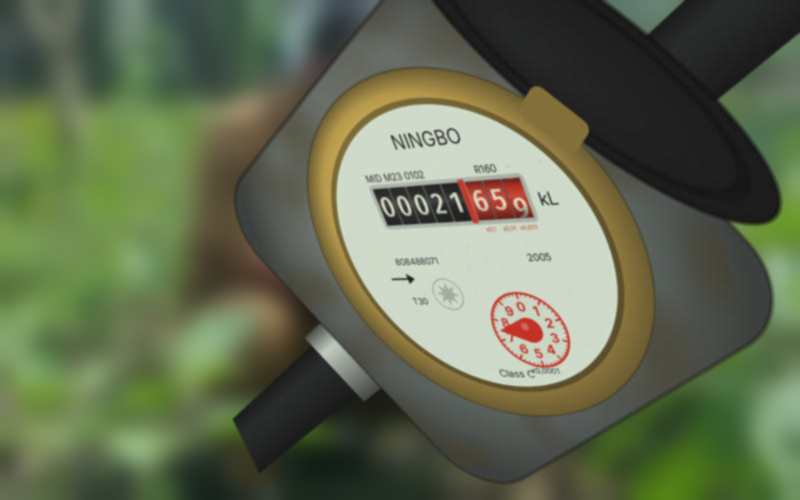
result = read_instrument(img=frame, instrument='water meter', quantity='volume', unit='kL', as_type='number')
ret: 21.6587 kL
